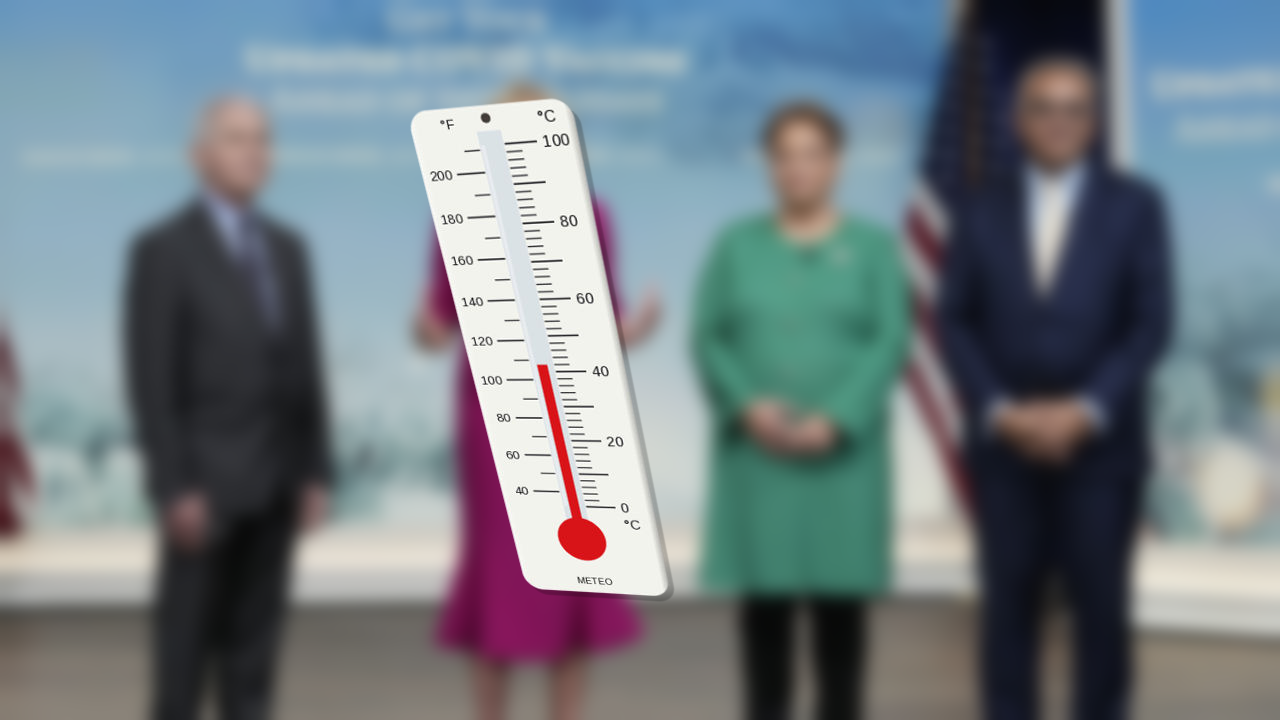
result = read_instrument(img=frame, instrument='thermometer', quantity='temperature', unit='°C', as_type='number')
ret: 42 °C
